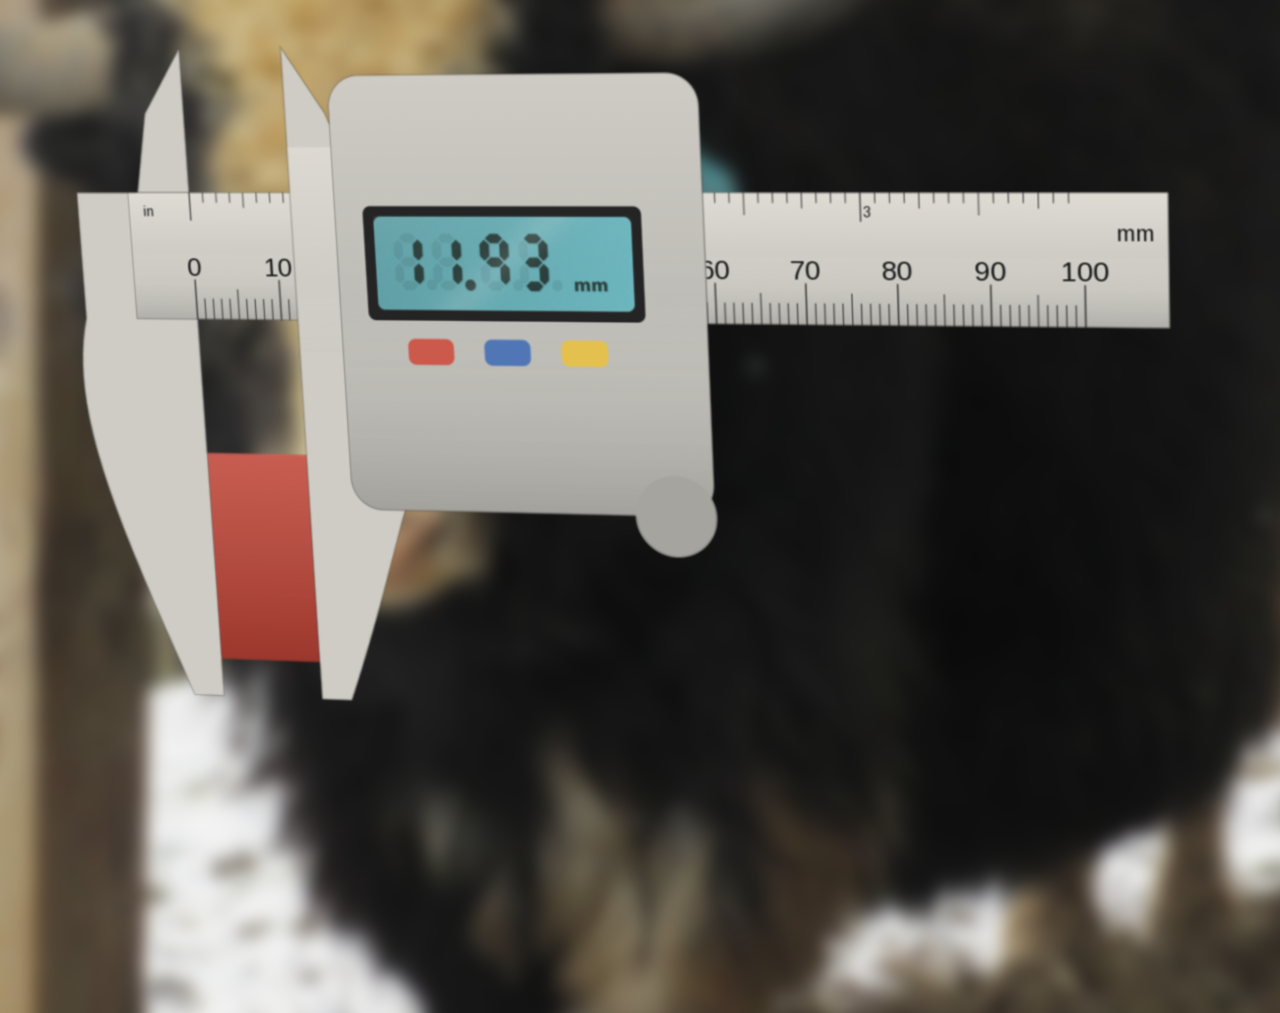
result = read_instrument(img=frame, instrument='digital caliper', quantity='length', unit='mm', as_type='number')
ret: 11.93 mm
